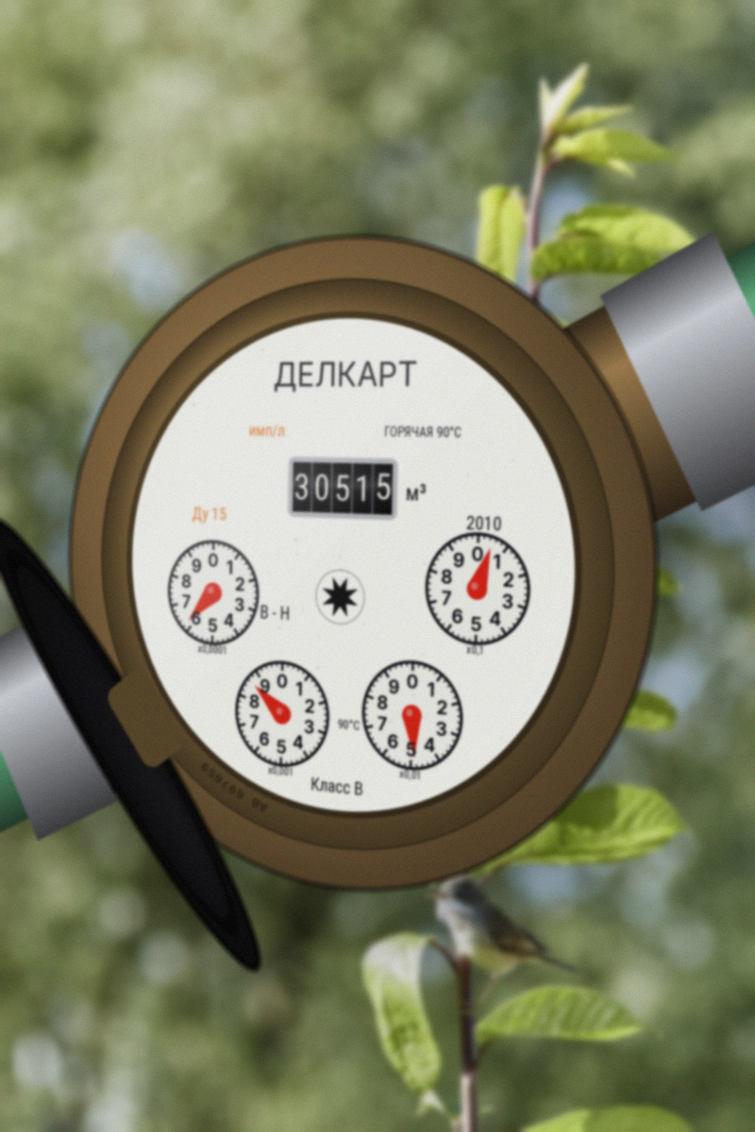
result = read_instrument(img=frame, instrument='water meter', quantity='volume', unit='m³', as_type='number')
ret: 30515.0486 m³
